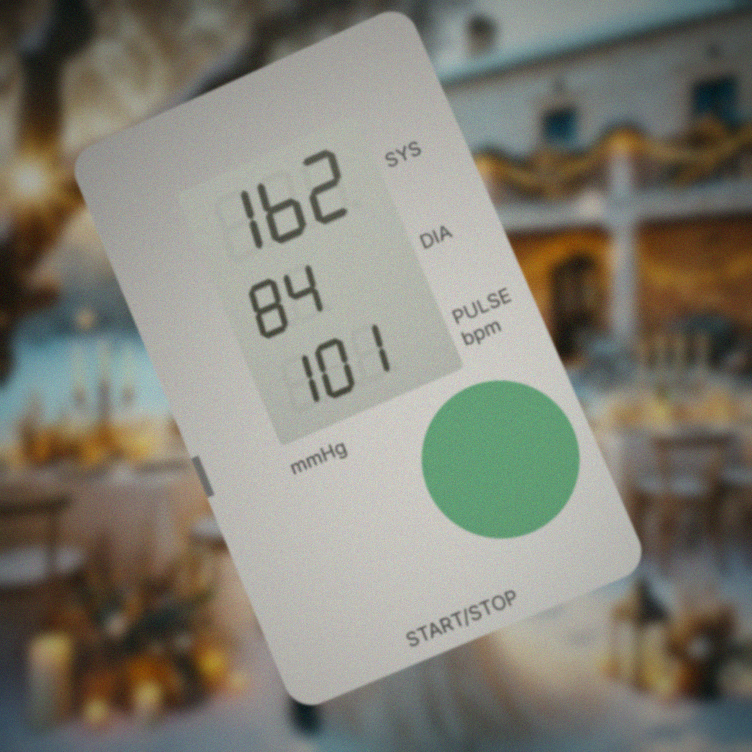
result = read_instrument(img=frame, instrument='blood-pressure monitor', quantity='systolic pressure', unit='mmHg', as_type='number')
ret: 162 mmHg
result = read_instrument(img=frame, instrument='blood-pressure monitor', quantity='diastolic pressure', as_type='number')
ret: 84 mmHg
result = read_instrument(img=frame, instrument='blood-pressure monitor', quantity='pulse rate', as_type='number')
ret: 101 bpm
